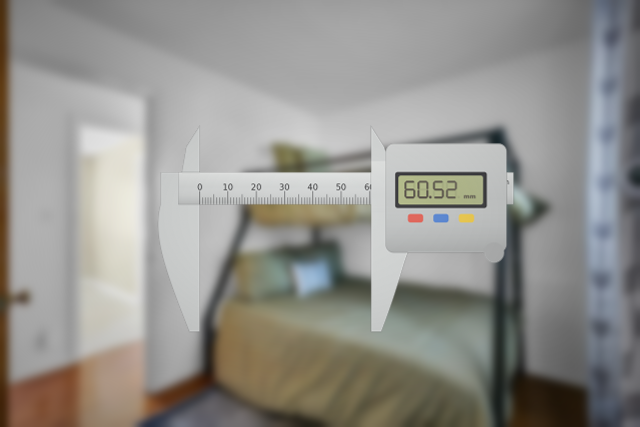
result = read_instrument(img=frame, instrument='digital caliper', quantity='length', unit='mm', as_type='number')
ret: 60.52 mm
